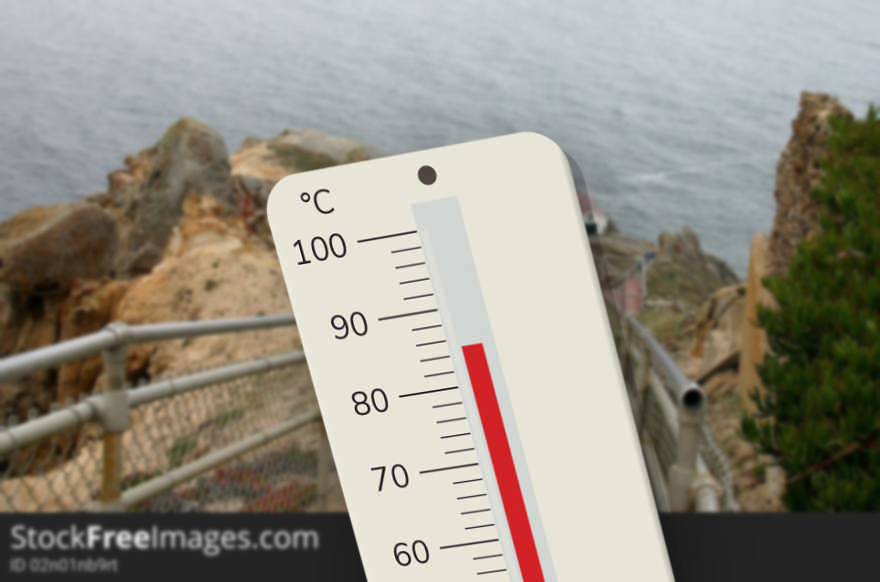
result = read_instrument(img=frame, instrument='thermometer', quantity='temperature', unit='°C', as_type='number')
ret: 85 °C
